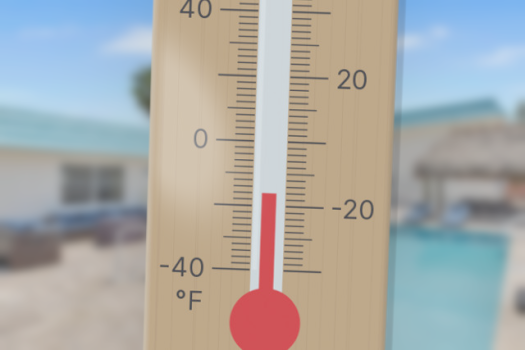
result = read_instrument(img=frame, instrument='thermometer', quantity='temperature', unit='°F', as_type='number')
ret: -16 °F
